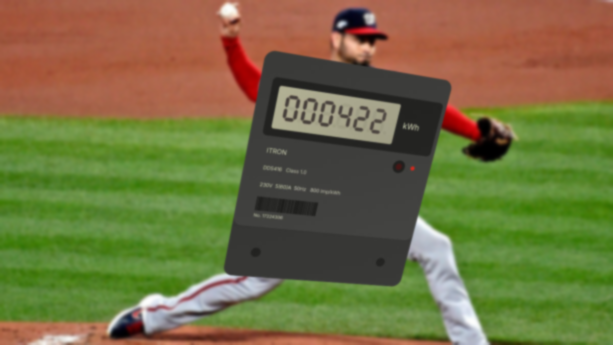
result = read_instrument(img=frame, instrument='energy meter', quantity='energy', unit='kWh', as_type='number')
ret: 422 kWh
